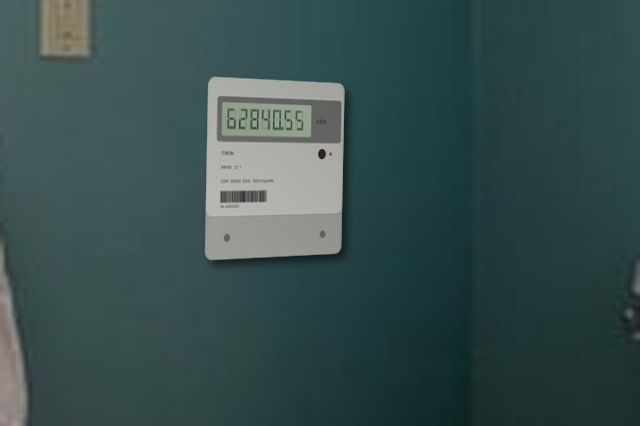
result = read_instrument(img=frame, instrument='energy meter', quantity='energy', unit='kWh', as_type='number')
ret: 62840.55 kWh
